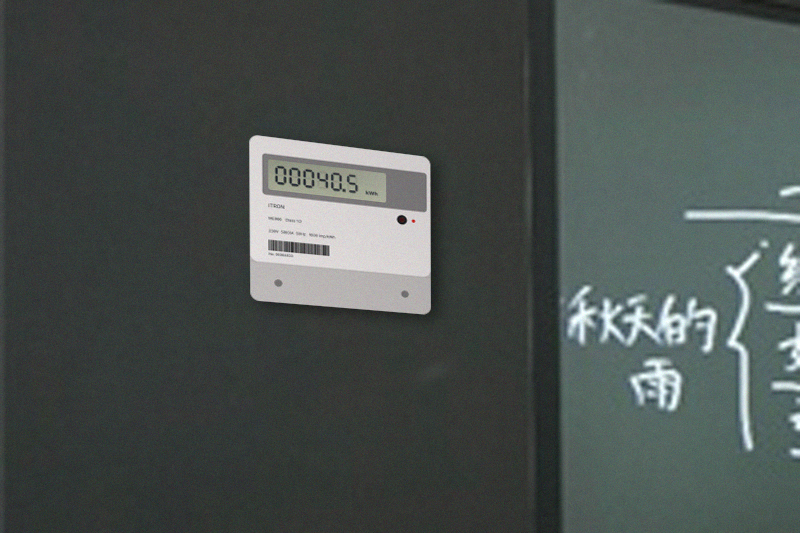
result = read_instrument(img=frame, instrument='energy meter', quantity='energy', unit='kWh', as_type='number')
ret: 40.5 kWh
